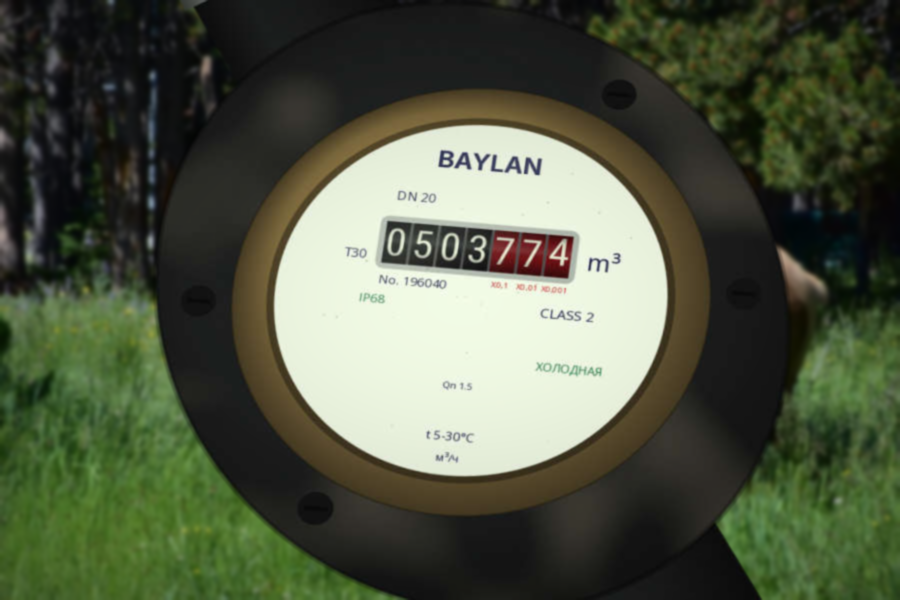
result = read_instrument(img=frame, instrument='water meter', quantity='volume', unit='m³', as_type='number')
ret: 503.774 m³
